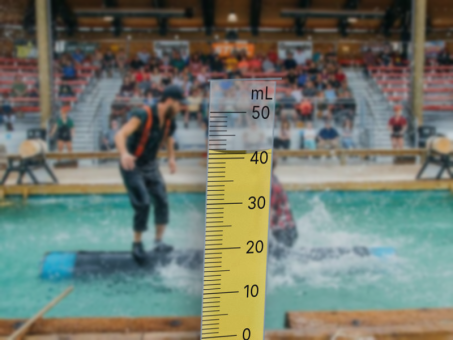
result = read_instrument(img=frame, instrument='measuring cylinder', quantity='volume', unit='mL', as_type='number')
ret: 41 mL
